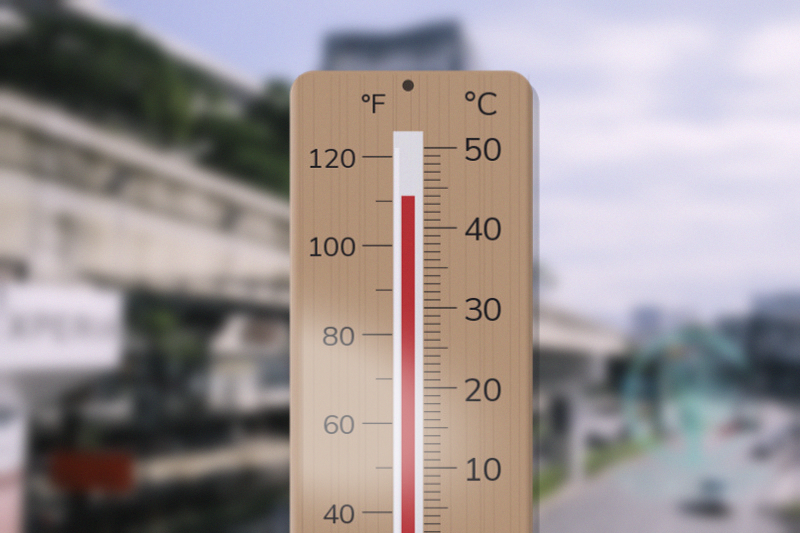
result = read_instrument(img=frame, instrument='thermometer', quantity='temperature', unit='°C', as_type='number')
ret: 44 °C
